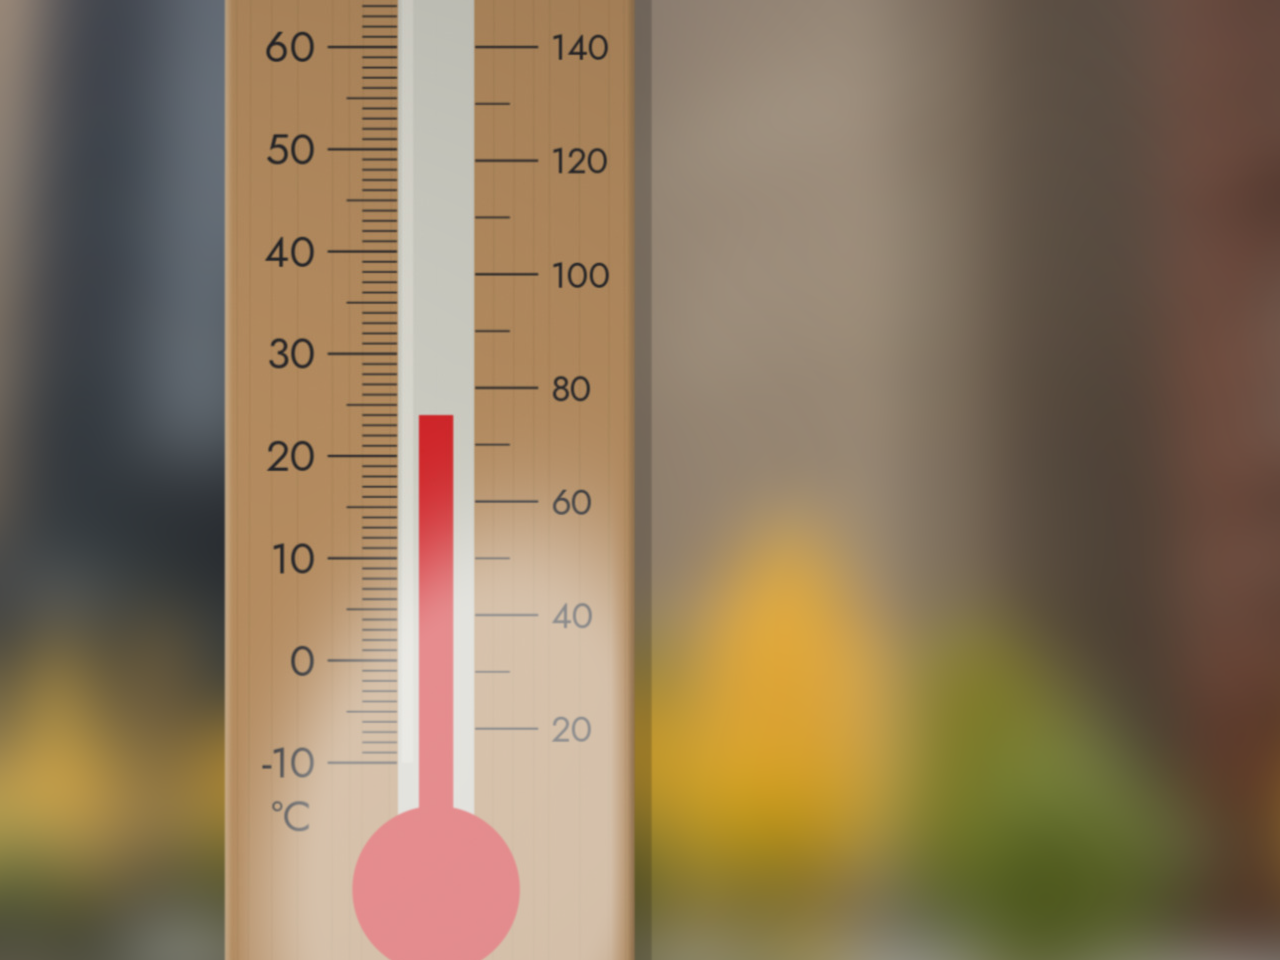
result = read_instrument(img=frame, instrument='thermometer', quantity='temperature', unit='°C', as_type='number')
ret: 24 °C
